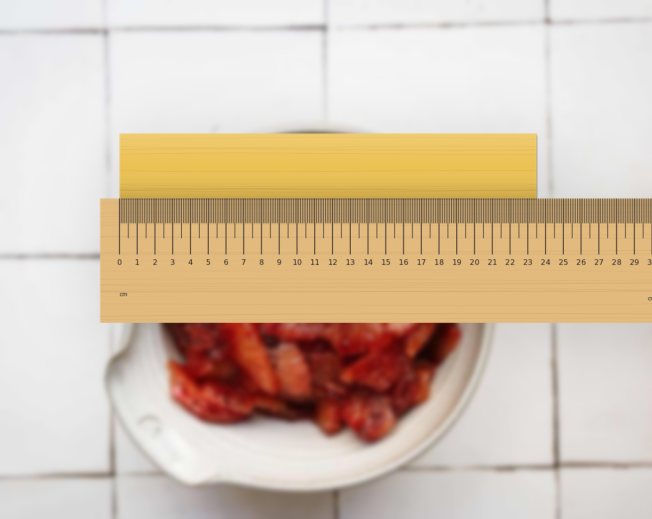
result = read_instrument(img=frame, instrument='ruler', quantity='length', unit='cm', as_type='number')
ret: 23.5 cm
